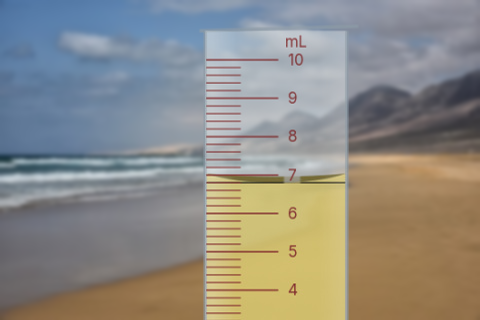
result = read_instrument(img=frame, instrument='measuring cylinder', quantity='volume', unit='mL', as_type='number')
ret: 6.8 mL
